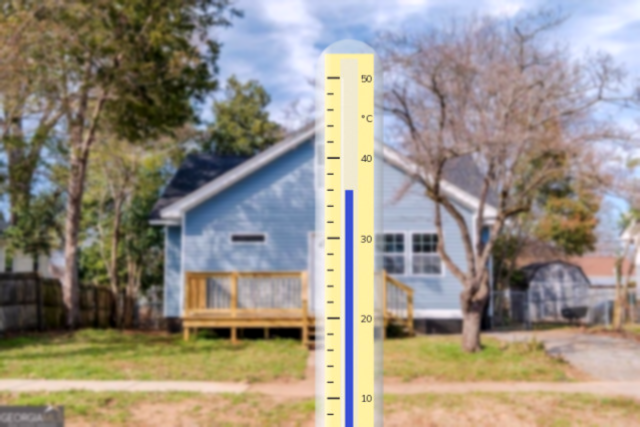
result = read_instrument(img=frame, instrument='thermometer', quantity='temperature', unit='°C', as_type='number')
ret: 36 °C
